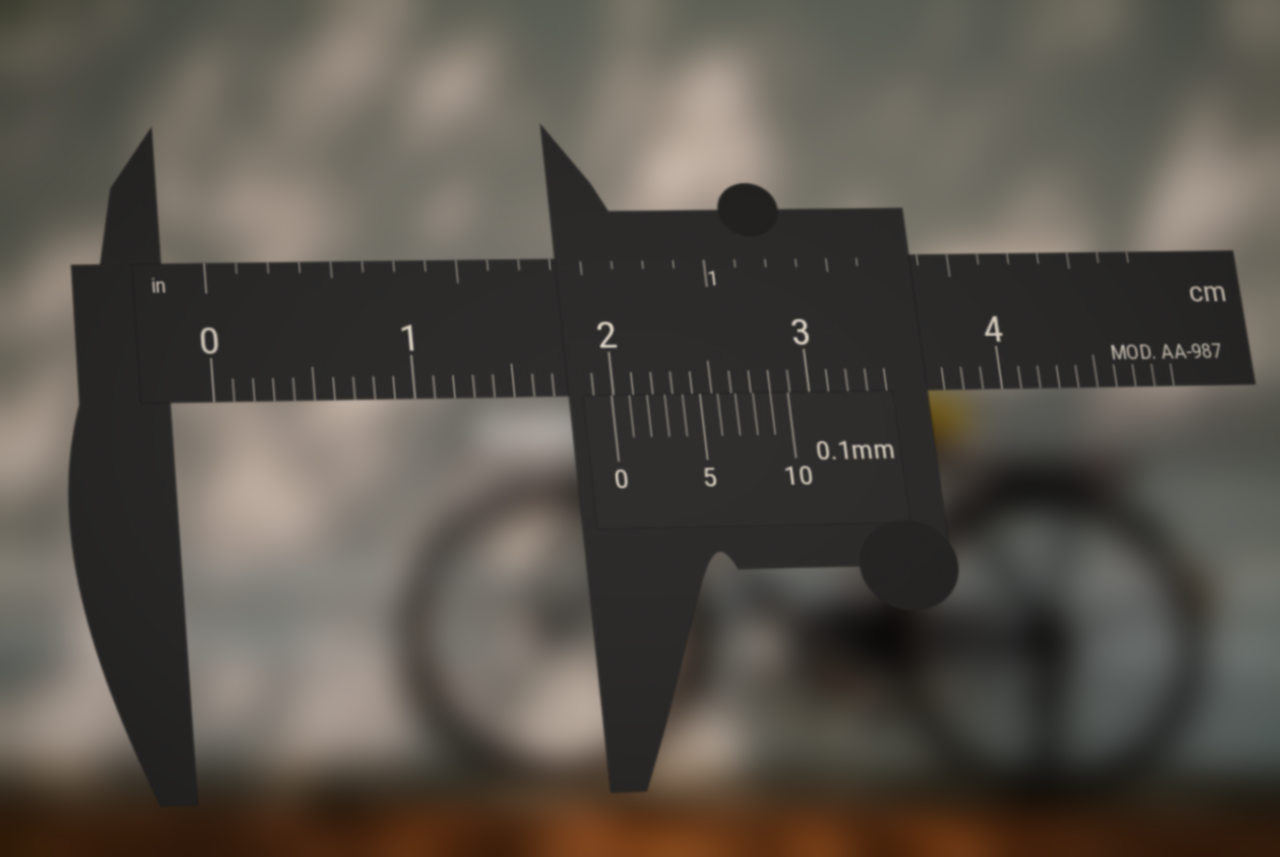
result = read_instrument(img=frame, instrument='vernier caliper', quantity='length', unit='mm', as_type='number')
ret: 19.9 mm
